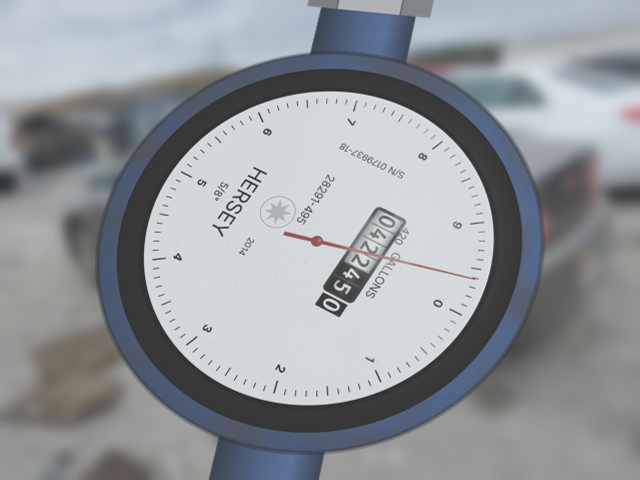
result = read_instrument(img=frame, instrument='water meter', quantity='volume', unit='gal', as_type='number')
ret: 422449.6 gal
